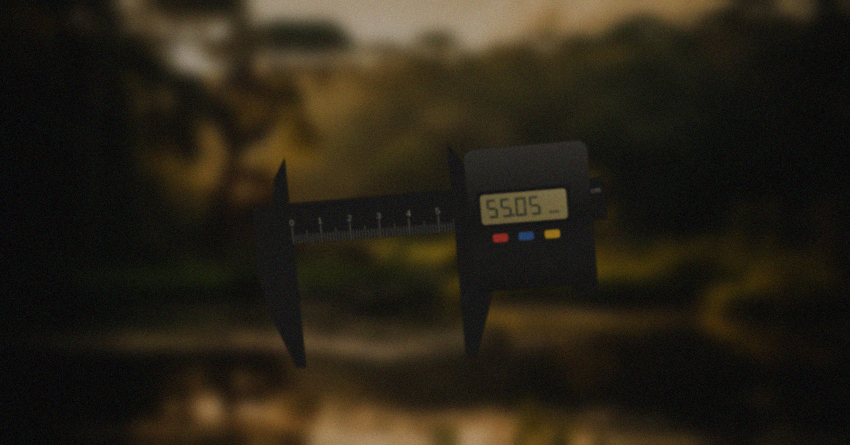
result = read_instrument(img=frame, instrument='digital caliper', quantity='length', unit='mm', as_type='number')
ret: 55.05 mm
